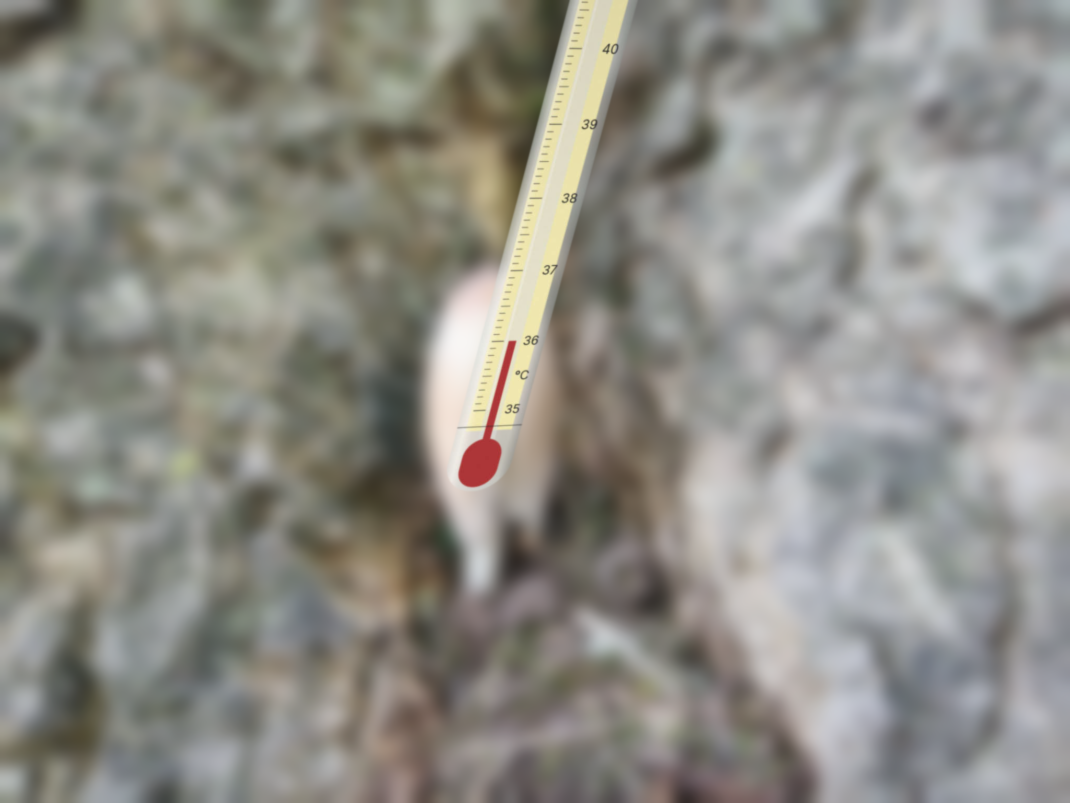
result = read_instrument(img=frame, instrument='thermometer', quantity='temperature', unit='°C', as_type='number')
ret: 36 °C
